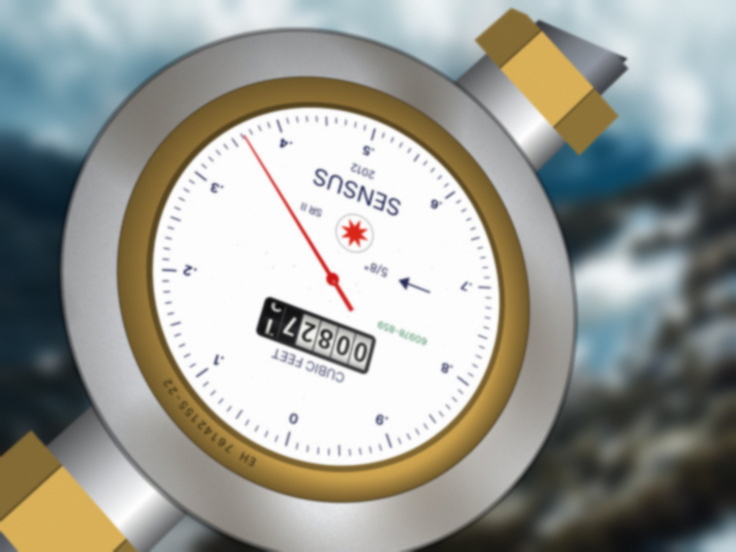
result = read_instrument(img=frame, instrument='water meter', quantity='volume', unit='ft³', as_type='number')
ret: 8271.36 ft³
